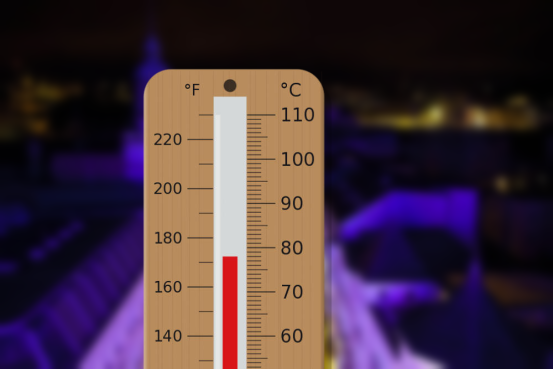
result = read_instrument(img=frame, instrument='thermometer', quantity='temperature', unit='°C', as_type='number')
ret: 78 °C
